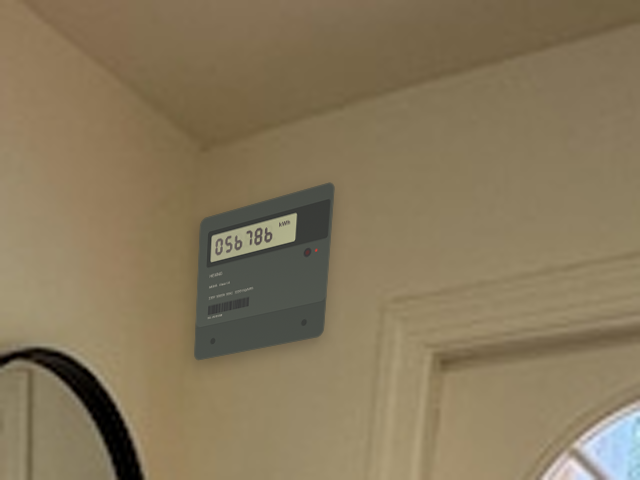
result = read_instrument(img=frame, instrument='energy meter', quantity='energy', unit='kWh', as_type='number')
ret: 56786 kWh
